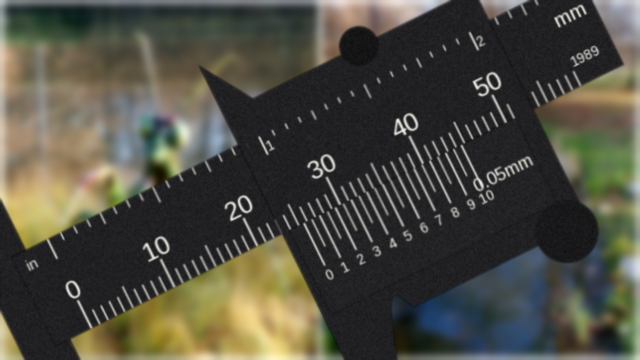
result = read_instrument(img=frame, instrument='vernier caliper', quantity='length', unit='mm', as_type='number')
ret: 25.6 mm
